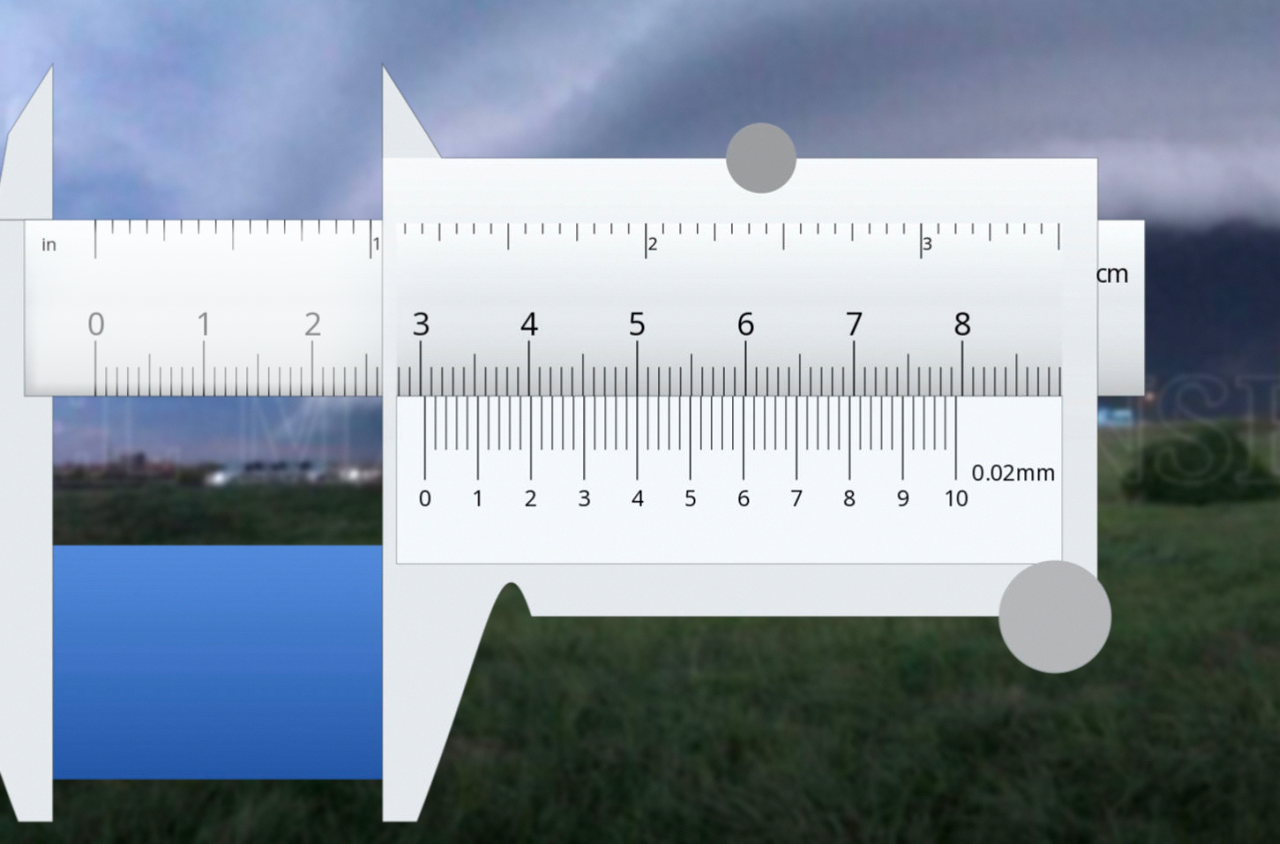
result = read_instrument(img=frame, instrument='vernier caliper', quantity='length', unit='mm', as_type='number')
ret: 30.4 mm
